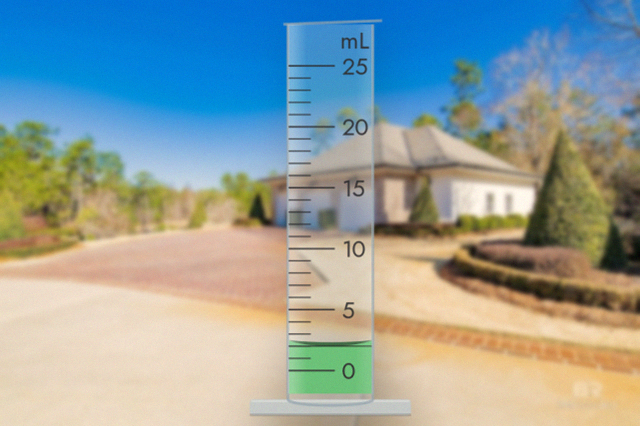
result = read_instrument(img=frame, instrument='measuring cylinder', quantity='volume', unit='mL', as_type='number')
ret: 2 mL
